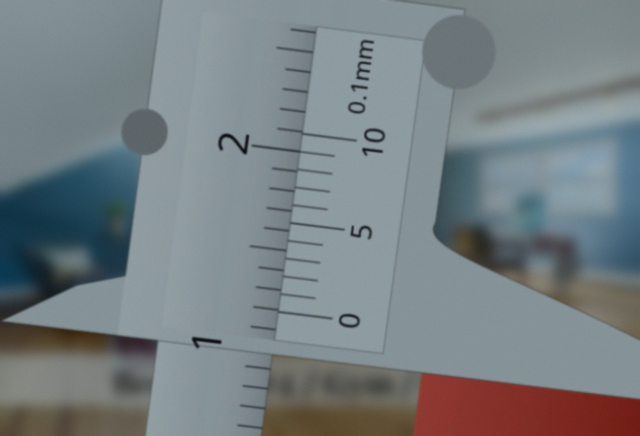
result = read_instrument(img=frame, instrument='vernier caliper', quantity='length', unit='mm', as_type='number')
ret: 11.9 mm
